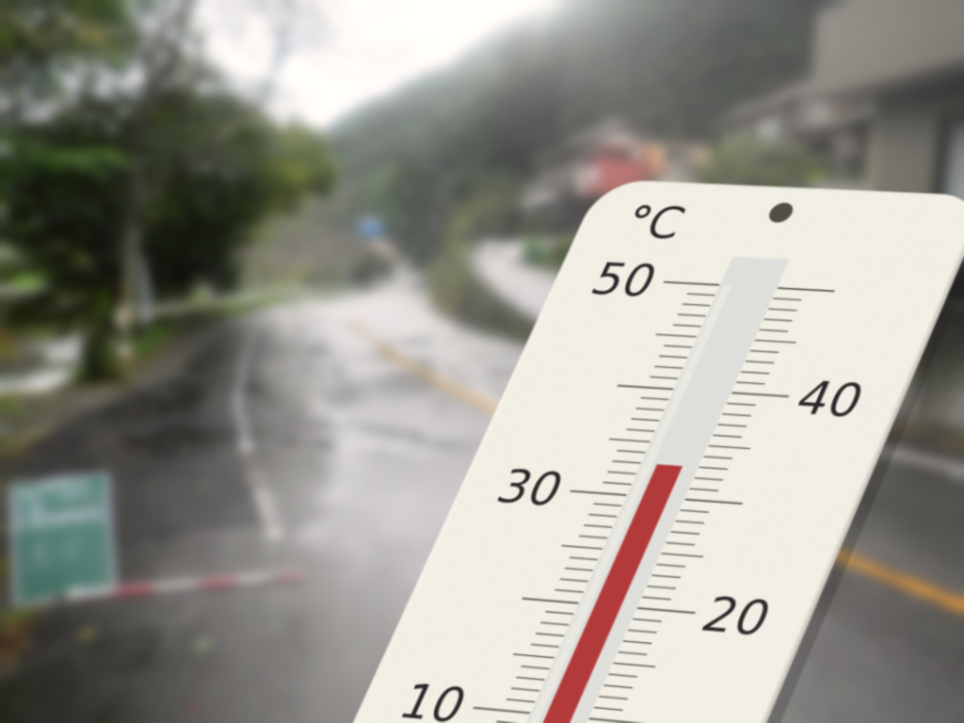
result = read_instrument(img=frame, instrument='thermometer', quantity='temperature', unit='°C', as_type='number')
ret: 33 °C
